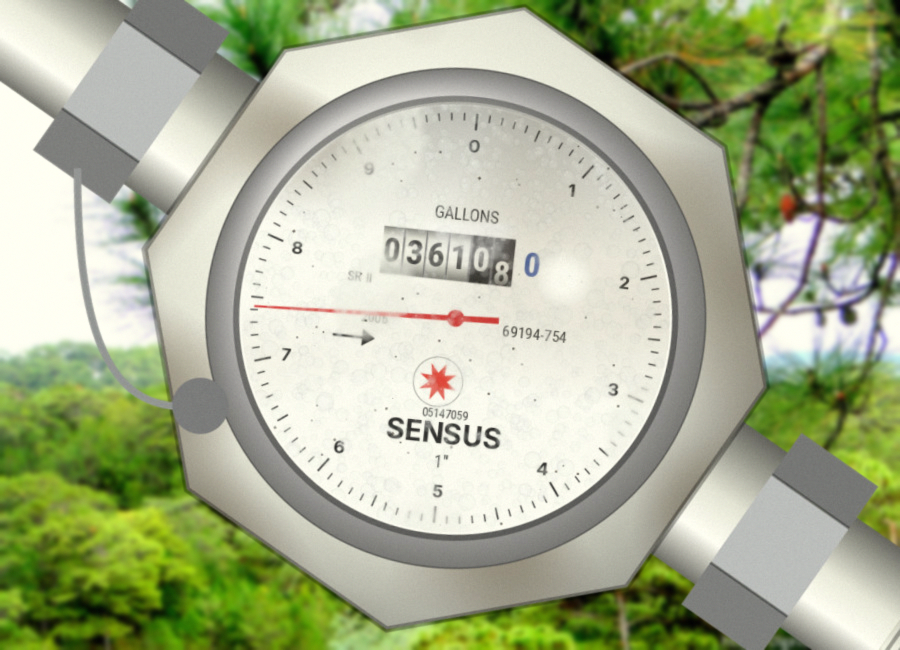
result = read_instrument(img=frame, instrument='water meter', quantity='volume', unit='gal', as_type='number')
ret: 361077.4 gal
